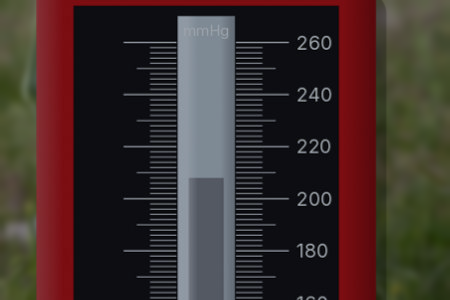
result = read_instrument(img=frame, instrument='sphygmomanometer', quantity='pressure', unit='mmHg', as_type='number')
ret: 208 mmHg
